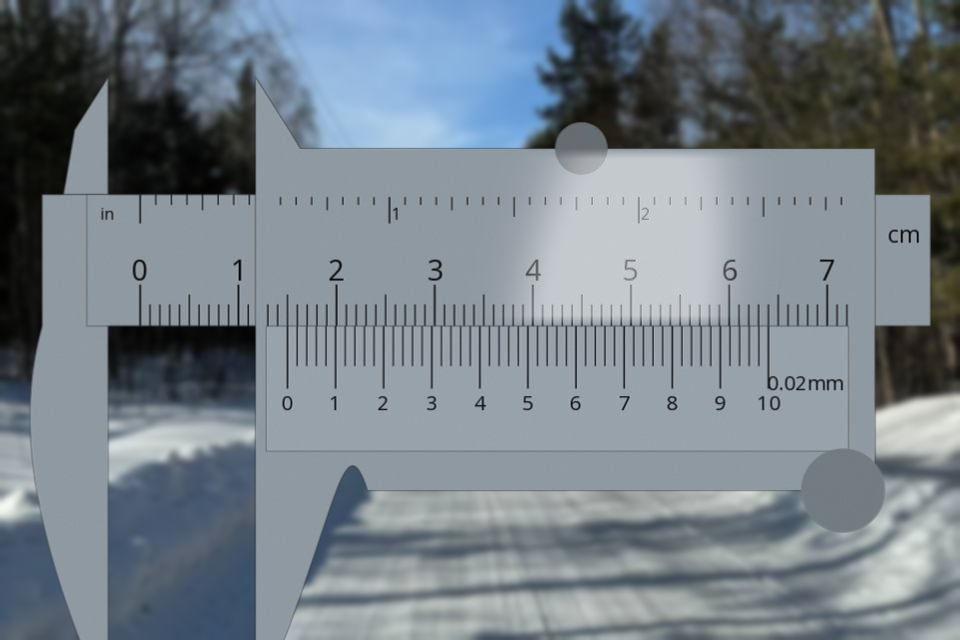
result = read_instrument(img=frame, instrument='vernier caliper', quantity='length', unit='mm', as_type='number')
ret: 15.0 mm
